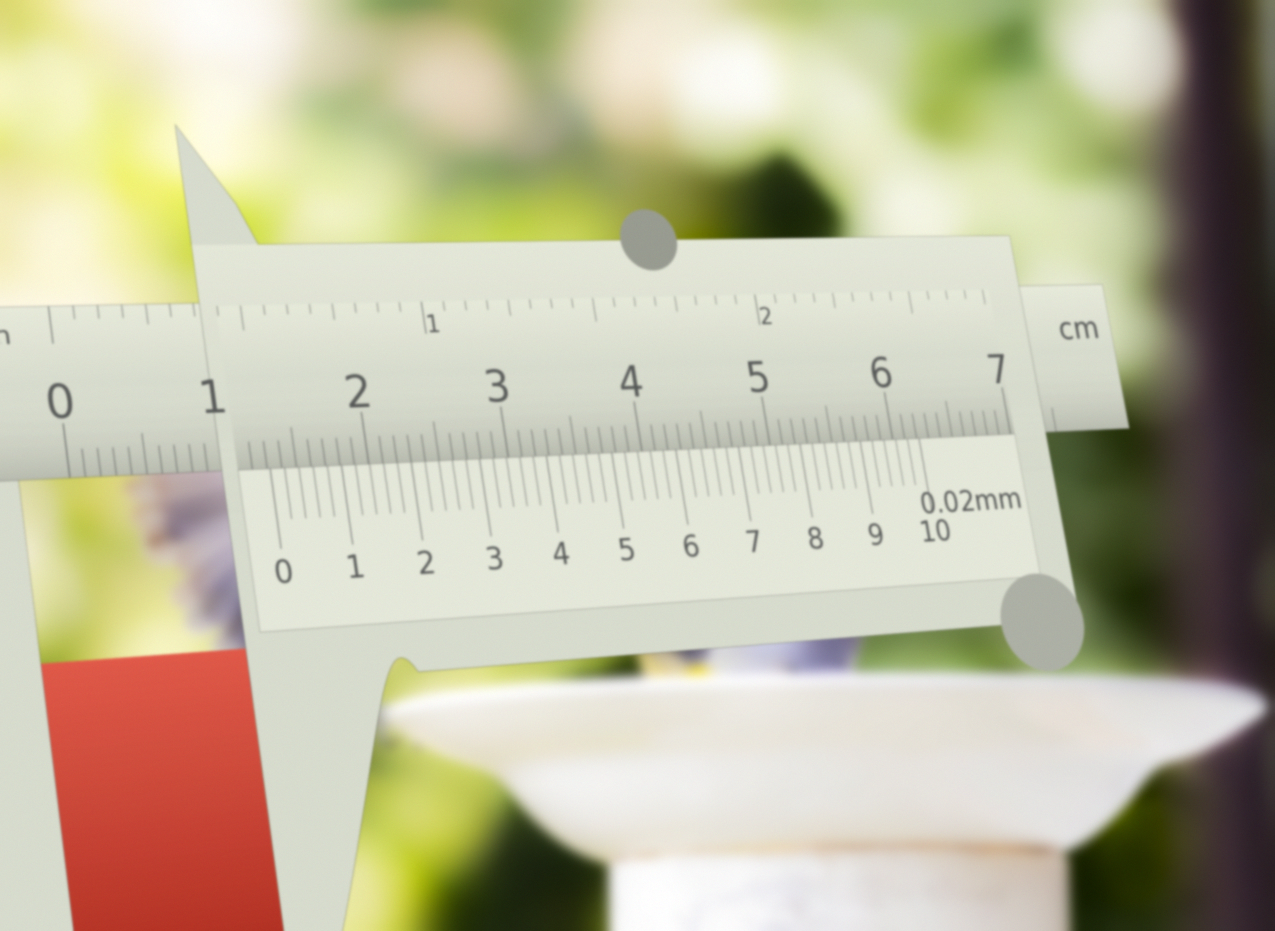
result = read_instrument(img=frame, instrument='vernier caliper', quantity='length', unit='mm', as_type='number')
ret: 13.2 mm
